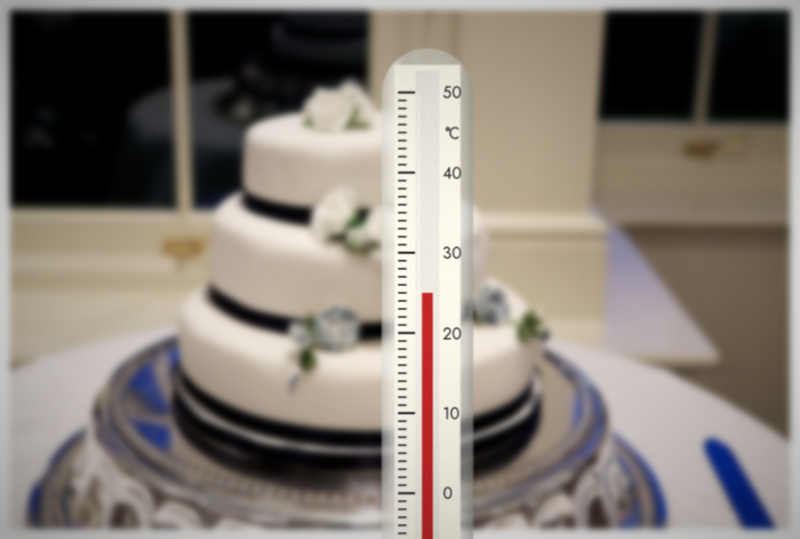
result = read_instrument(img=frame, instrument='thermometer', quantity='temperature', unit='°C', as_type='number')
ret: 25 °C
